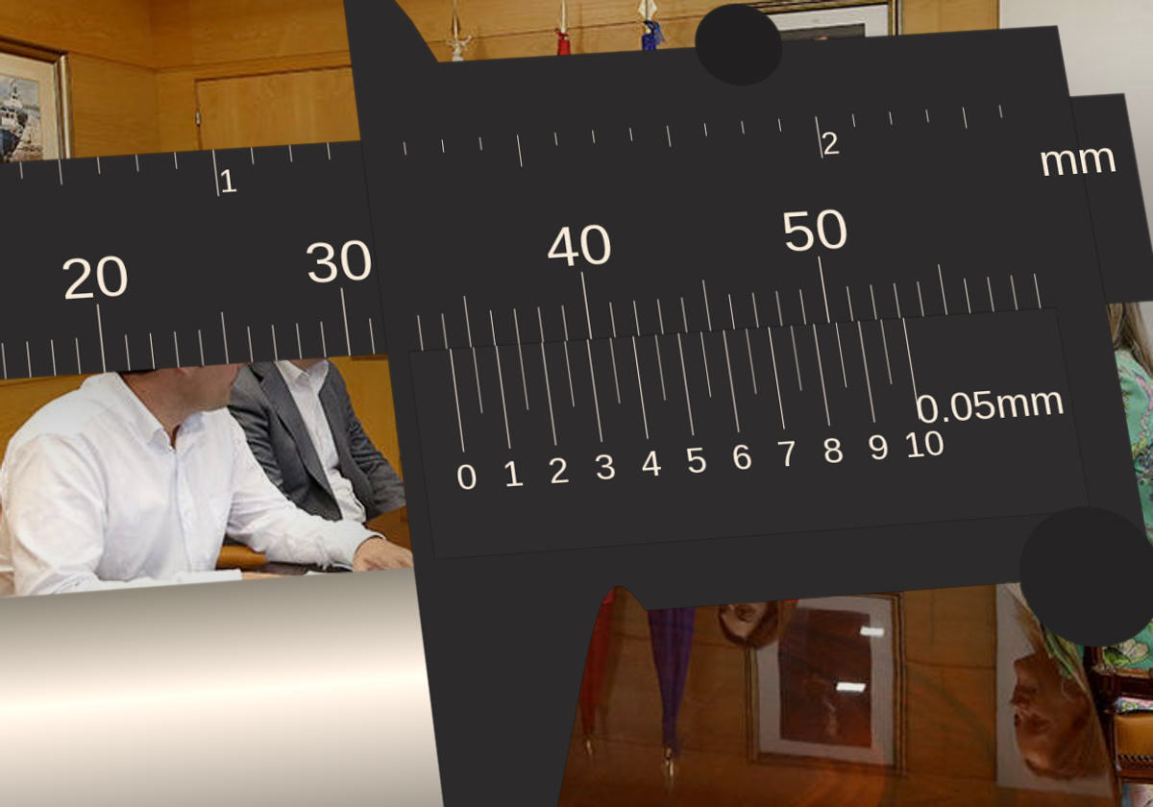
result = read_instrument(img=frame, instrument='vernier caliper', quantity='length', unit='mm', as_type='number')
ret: 34.15 mm
